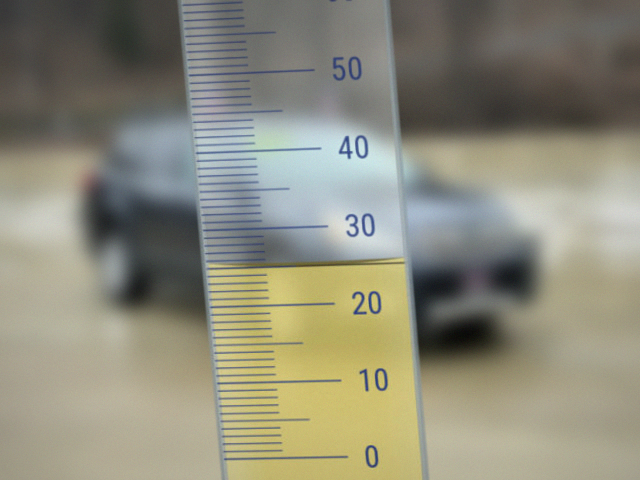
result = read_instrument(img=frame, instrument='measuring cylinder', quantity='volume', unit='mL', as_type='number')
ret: 25 mL
